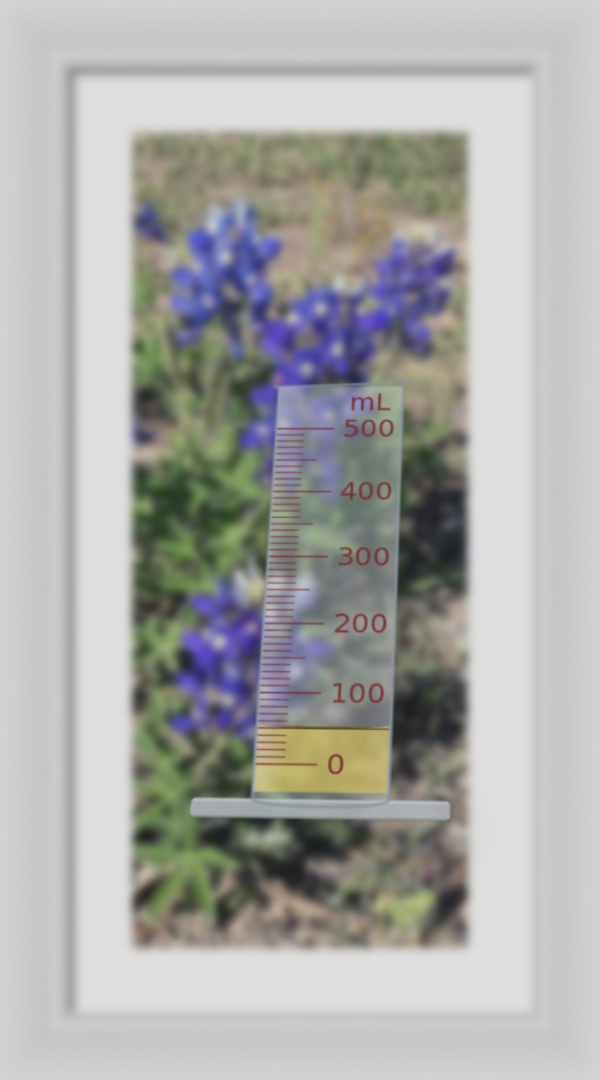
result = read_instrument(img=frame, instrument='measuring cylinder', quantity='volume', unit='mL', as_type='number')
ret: 50 mL
